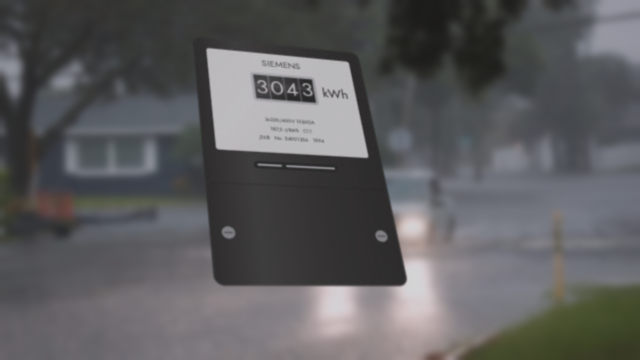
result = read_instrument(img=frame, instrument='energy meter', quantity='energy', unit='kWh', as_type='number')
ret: 3043 kWh
